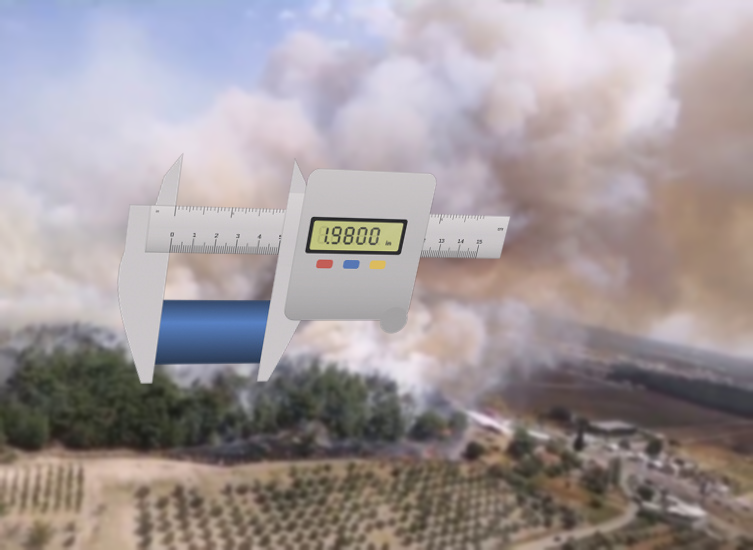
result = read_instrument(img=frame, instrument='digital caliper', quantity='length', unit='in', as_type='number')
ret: 1.9800 in
